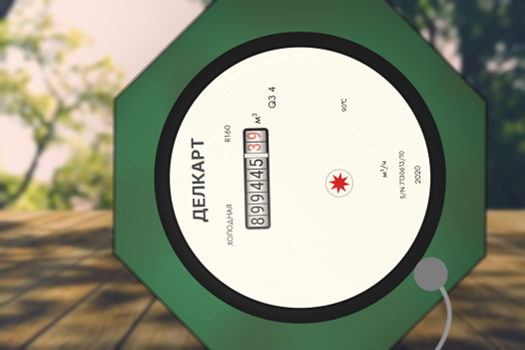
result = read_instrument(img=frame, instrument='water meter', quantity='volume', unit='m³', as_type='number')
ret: 899445.39 m³
